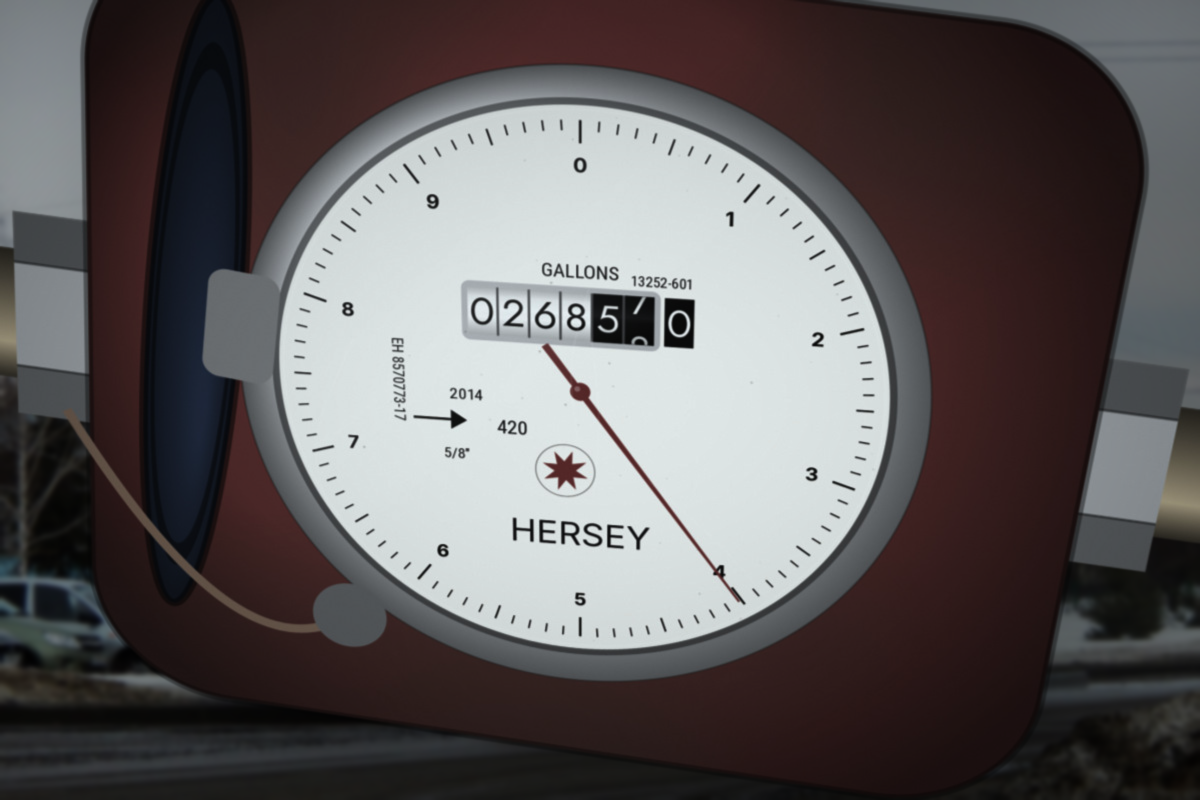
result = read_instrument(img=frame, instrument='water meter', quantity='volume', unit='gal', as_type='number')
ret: 268574.0 gal
